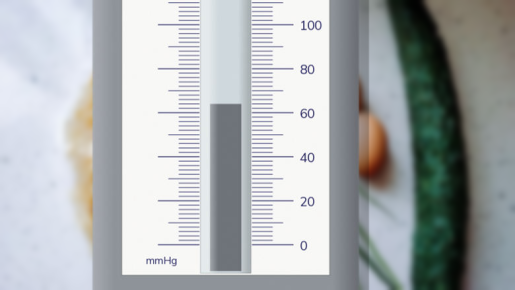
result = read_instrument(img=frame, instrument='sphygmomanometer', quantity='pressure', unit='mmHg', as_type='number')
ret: 64 mmHg
